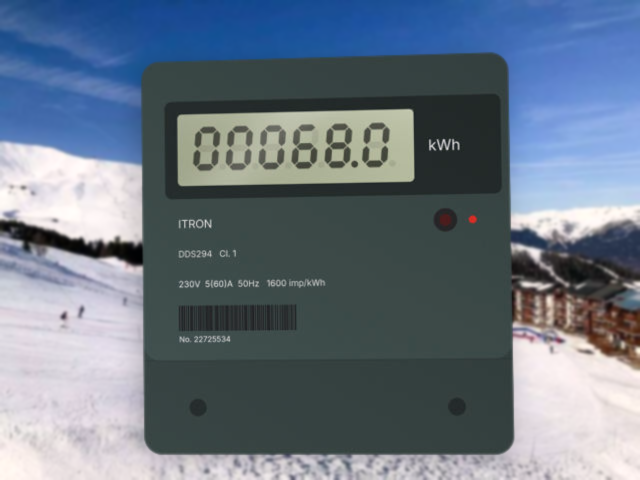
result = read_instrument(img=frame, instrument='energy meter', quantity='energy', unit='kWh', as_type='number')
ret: 68.0 kWh
